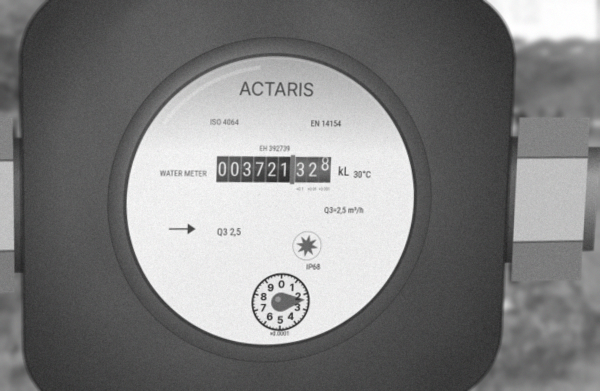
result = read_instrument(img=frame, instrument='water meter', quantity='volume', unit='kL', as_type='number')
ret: 3721.3282 kL
